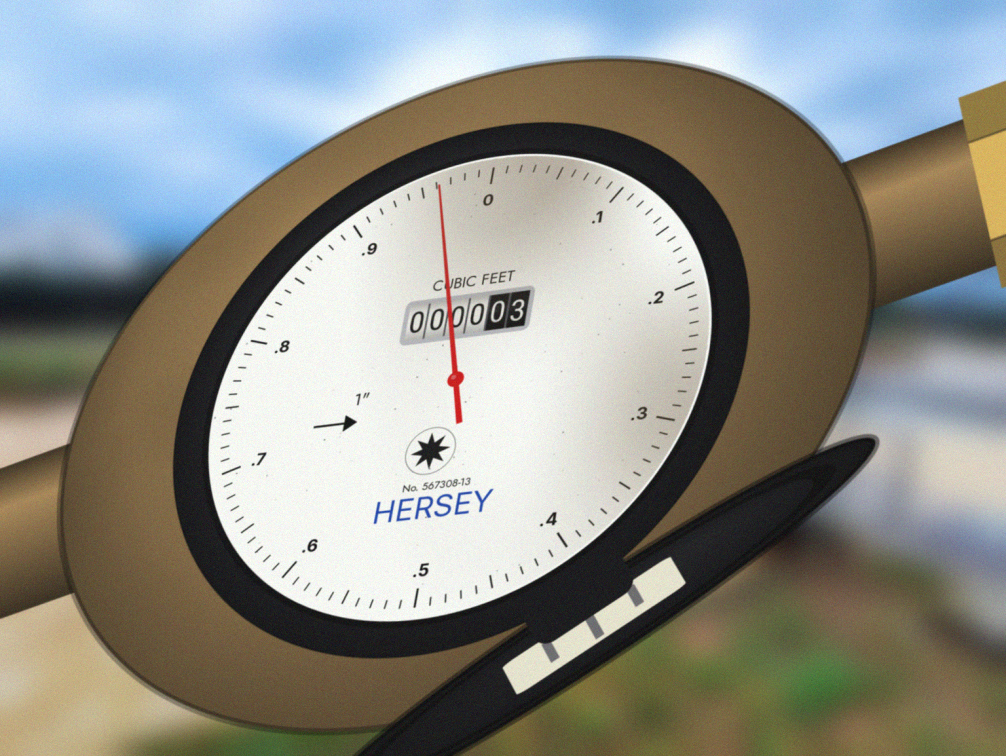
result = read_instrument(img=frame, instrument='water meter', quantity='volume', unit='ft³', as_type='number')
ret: 2.96 ft³
